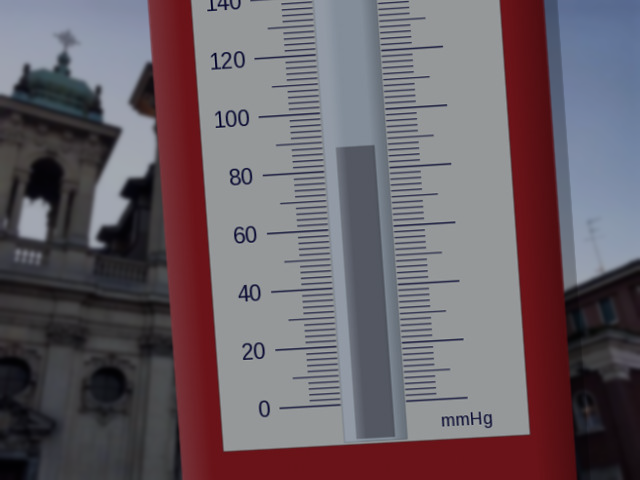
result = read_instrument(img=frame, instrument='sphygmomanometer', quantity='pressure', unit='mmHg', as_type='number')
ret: 88 mmHg
